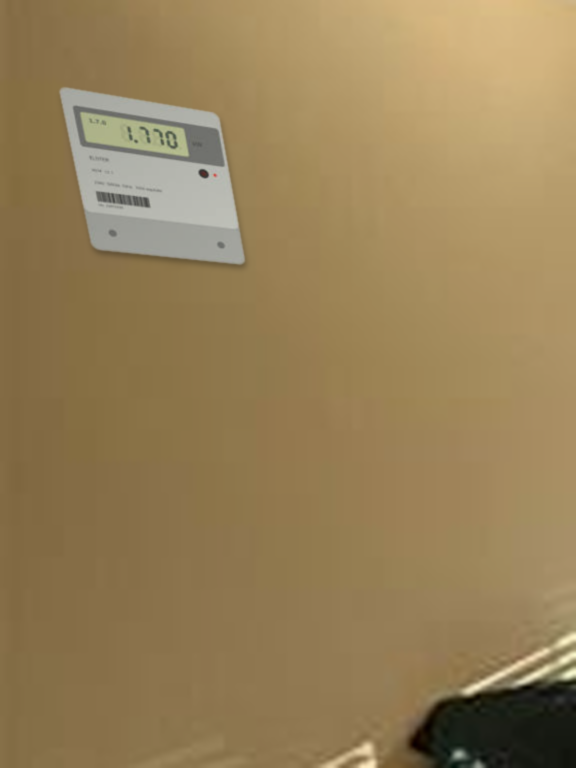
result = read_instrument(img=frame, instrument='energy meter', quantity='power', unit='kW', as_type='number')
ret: 1.770 kW
